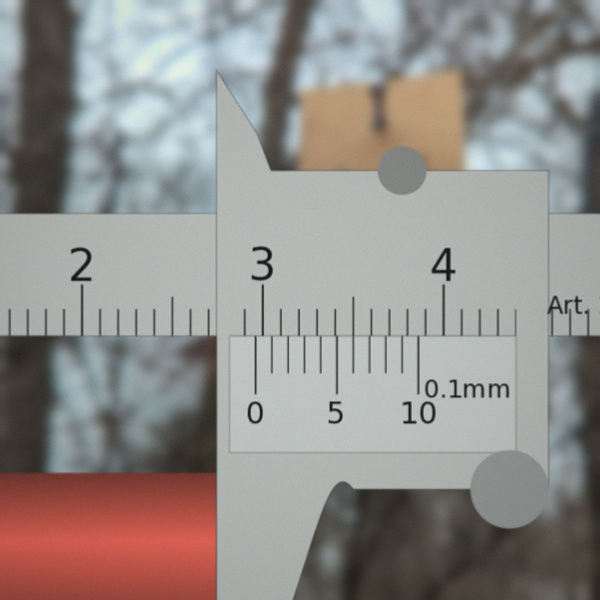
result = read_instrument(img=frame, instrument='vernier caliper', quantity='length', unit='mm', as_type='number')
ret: 29.6 mm
